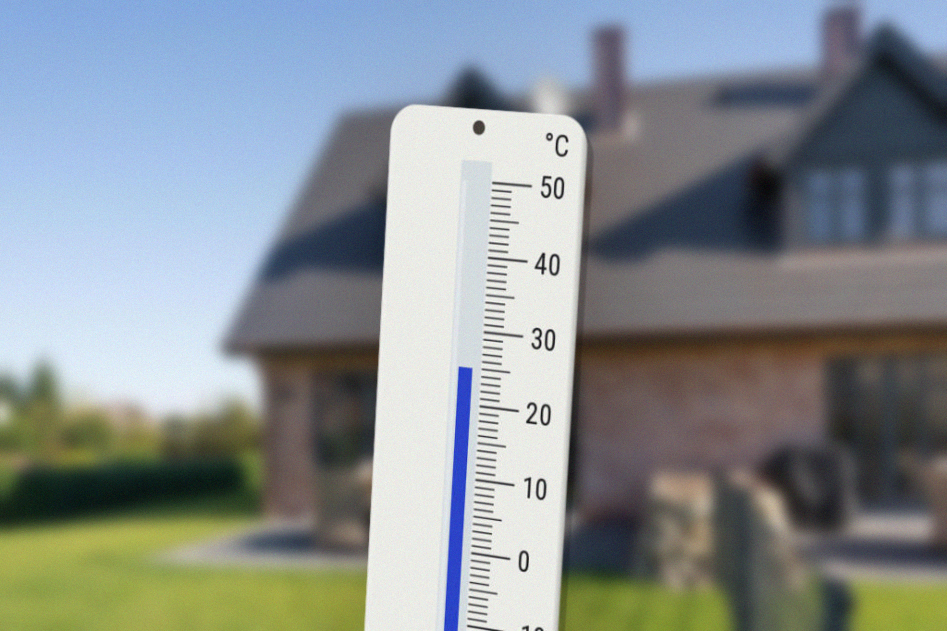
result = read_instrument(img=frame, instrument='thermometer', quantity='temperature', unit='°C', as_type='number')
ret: 25 °C
